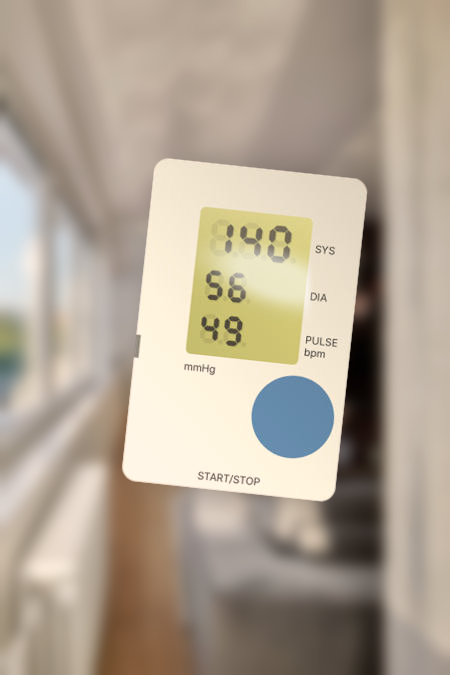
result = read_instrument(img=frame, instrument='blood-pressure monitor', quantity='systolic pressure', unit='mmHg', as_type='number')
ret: 140 mmHg
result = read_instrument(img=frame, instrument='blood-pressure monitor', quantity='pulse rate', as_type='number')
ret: 49 bpm
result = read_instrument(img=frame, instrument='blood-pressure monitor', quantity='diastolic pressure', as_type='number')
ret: 56 mmHg
